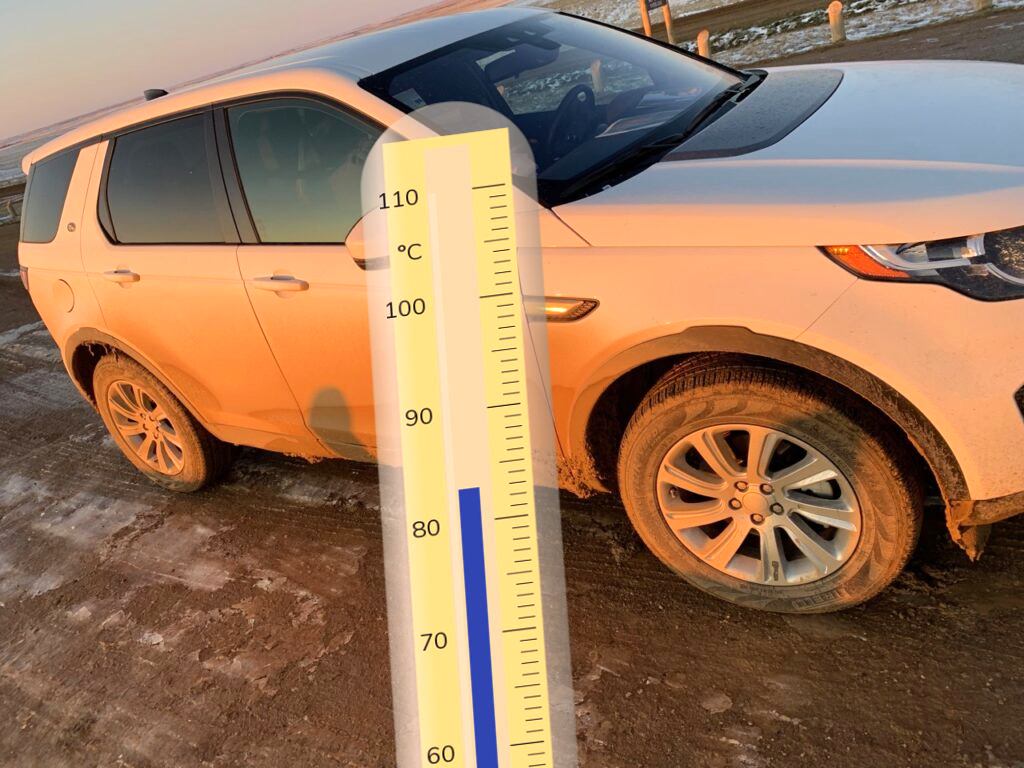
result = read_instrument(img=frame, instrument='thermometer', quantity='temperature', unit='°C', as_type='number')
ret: 83 °C
